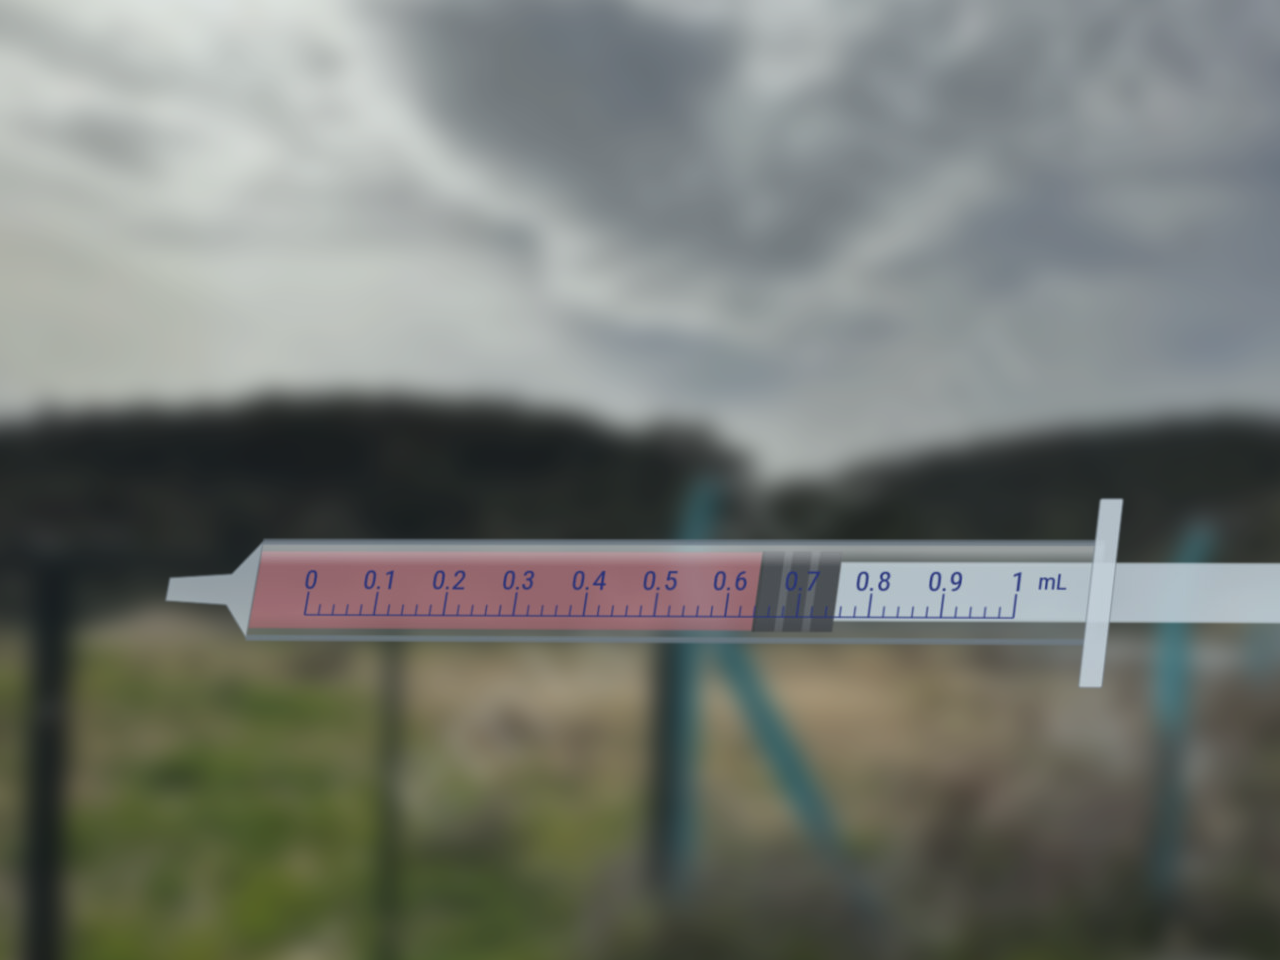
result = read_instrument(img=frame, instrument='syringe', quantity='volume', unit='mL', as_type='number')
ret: 0.64 mL
